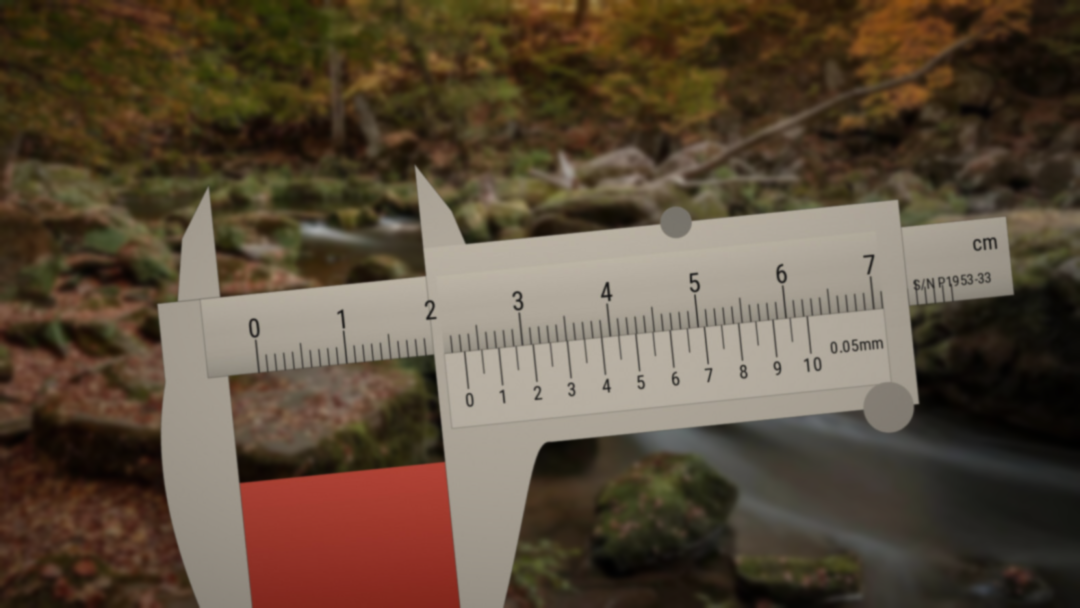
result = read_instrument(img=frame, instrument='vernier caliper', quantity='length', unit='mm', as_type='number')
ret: 23.4 mm
